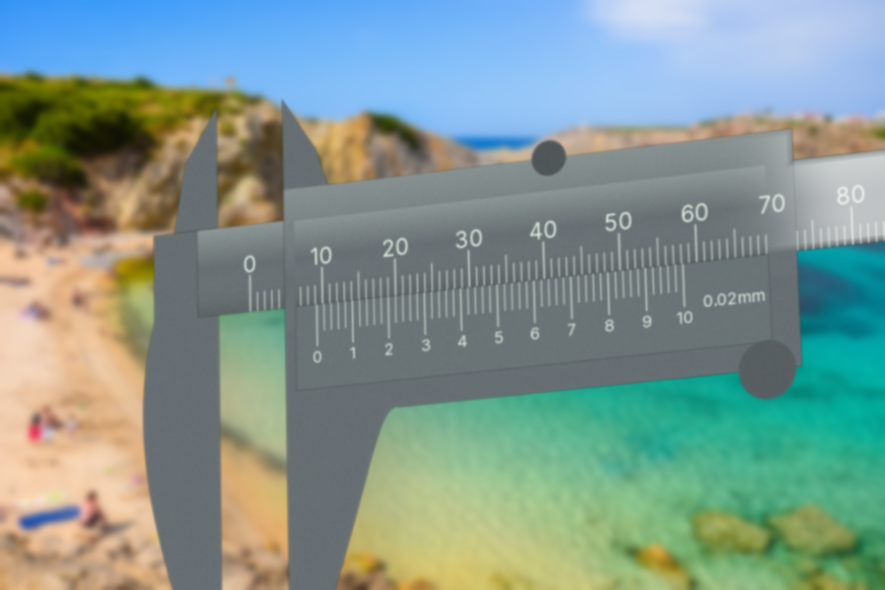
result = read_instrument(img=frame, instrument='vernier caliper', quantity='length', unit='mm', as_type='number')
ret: 9.2 mm
